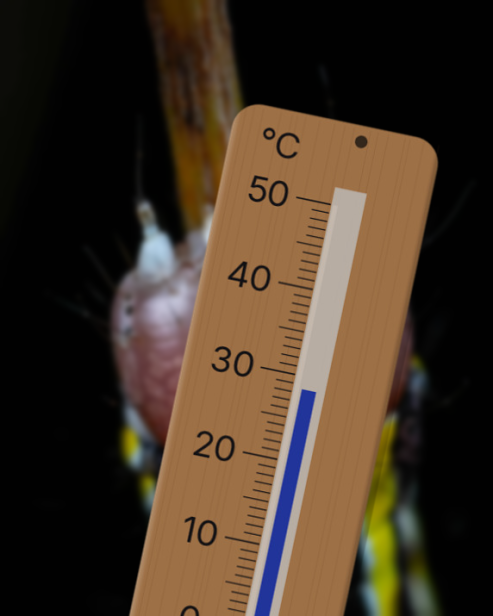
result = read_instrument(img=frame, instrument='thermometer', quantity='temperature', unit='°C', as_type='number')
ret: 28.5 °C
